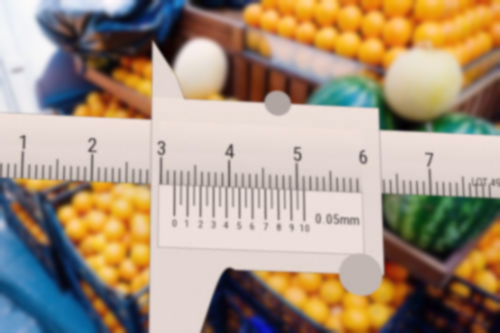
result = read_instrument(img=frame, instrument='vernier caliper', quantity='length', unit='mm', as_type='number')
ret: 32.0 mm
